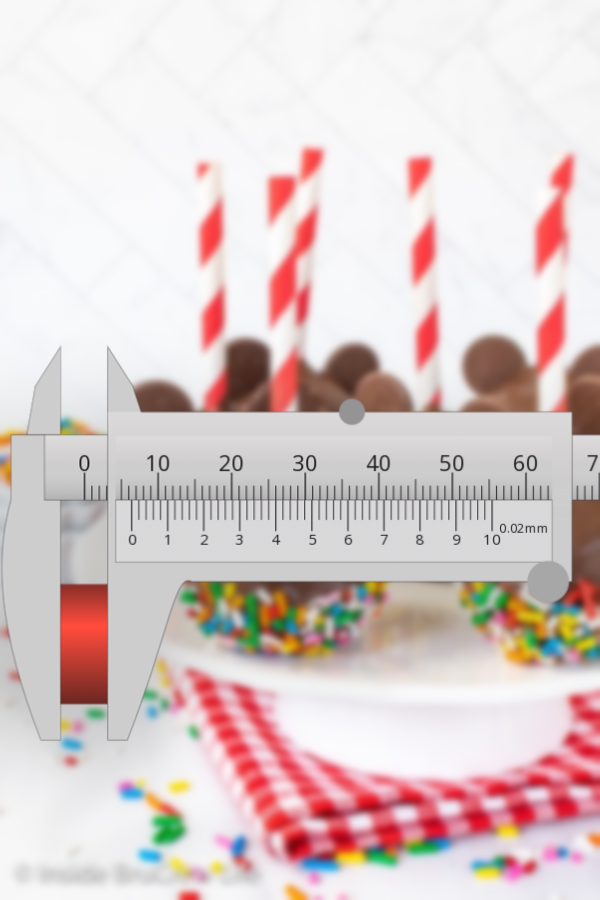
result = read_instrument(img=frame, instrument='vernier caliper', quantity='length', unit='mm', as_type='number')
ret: 6.4 mm
